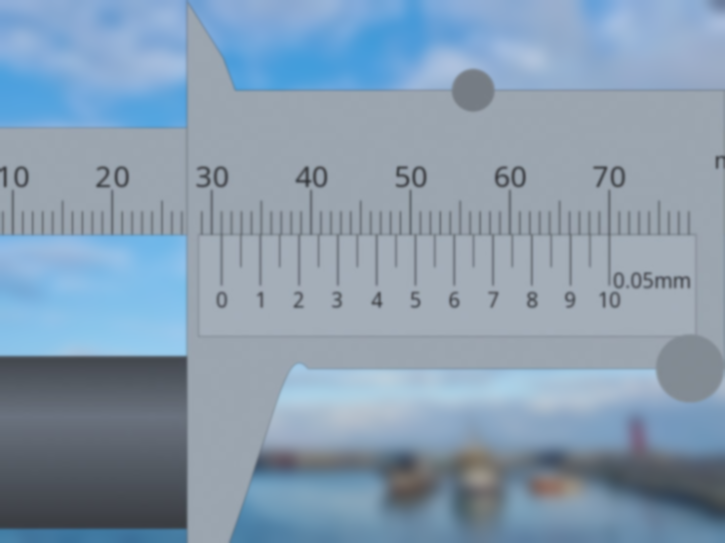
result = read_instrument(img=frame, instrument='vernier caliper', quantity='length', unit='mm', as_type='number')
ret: 31.0 mm
